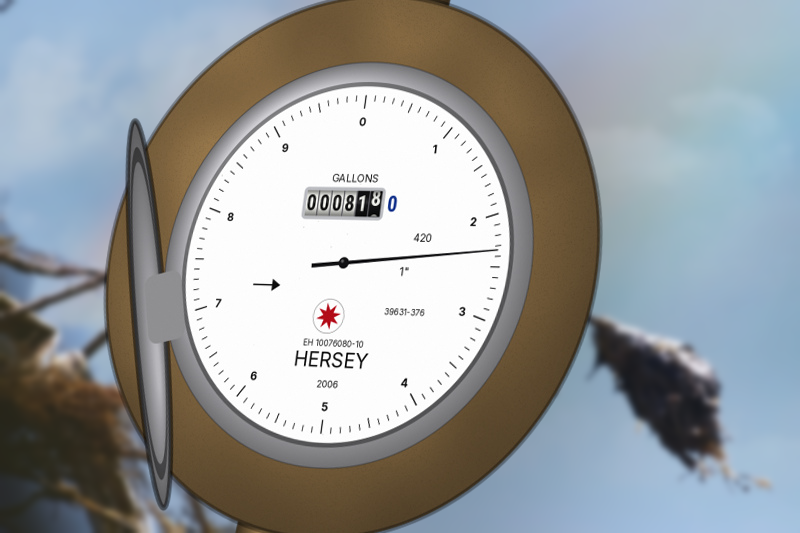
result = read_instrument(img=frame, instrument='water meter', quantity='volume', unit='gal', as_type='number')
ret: 8182.3 gal
